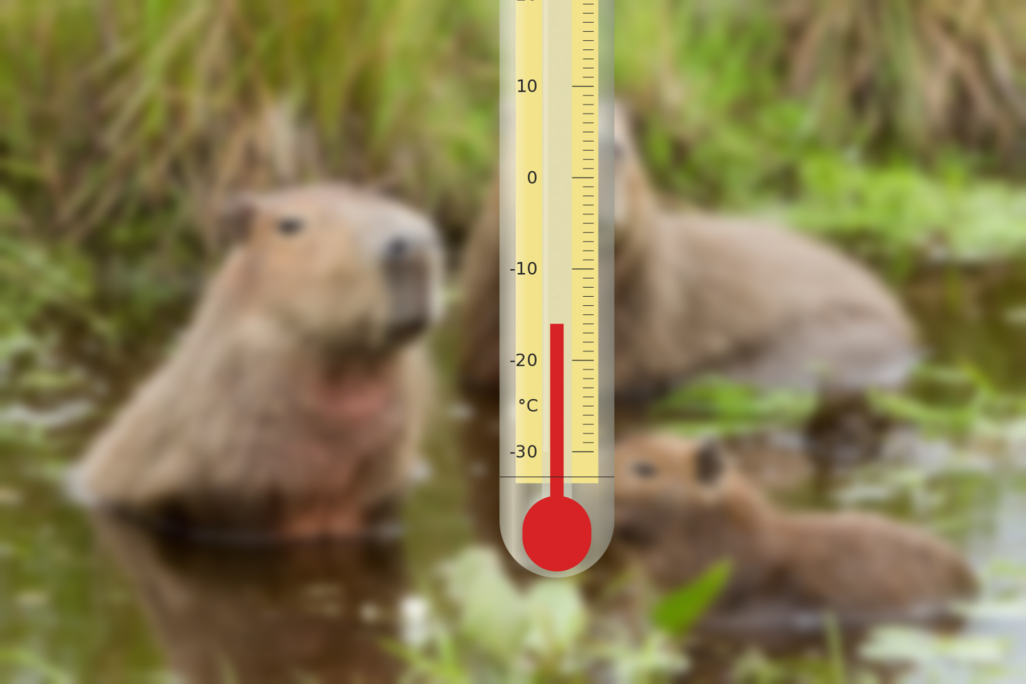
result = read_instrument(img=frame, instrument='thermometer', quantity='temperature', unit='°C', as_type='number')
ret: -16 °C
